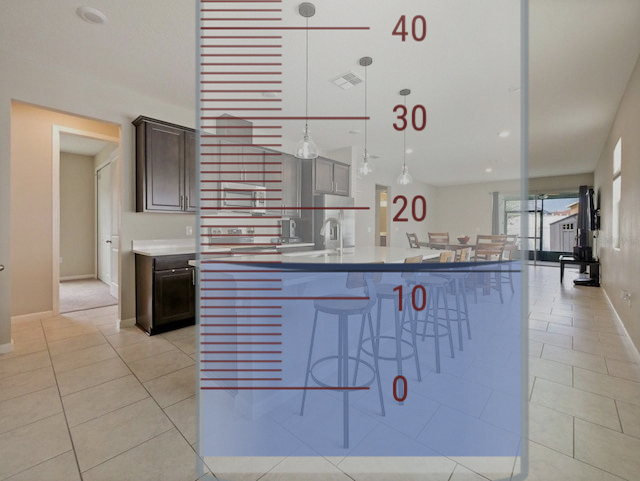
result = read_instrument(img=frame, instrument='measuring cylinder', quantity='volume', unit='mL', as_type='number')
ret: 13 mL
